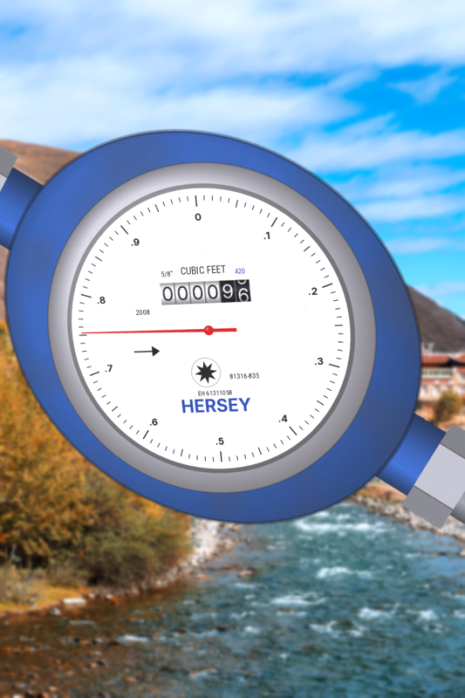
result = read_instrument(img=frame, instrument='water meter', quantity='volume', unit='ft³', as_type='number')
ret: 95.75 ft³
